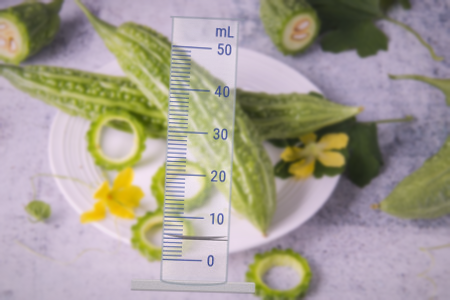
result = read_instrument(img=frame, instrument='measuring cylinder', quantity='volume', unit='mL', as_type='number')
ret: 5 mL
